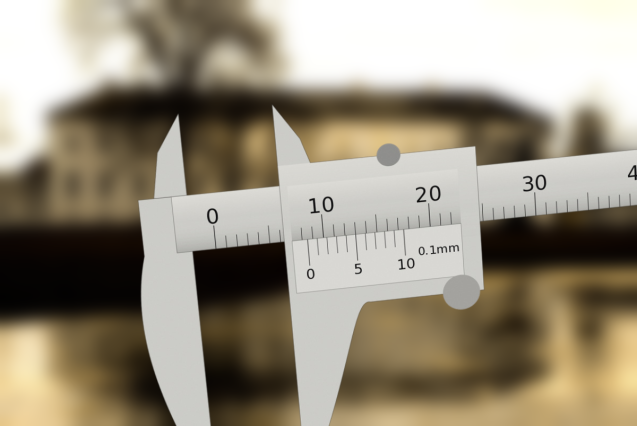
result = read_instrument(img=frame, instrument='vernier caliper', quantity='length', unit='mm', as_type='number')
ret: 8.5 mm
